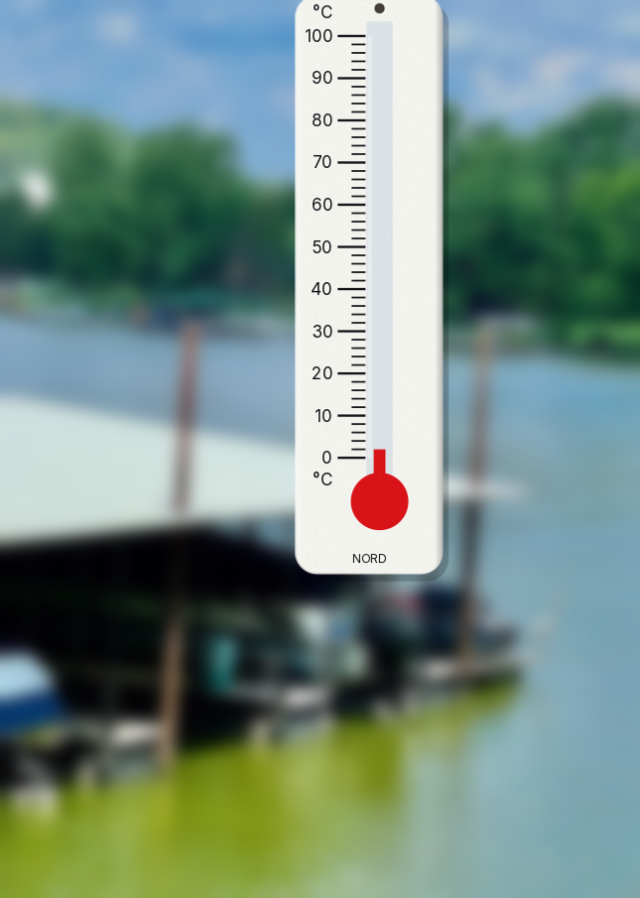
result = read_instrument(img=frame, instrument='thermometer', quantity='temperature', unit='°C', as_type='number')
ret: 2 °C
